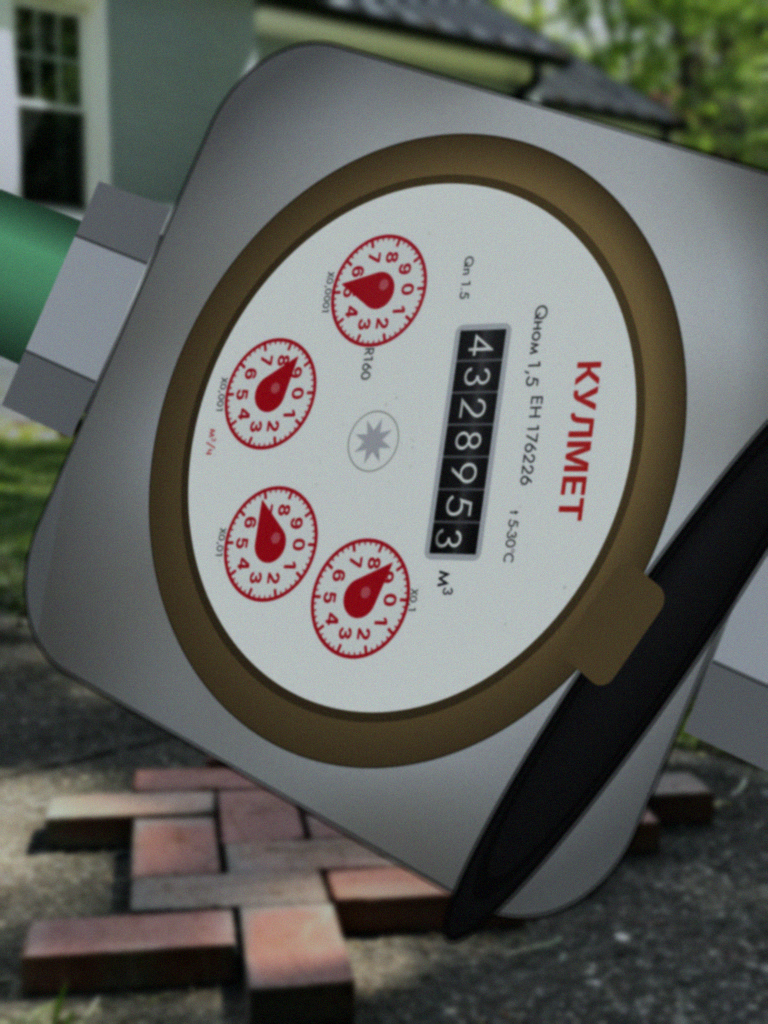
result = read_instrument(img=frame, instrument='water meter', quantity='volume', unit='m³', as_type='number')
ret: 4328952.8685 m³
